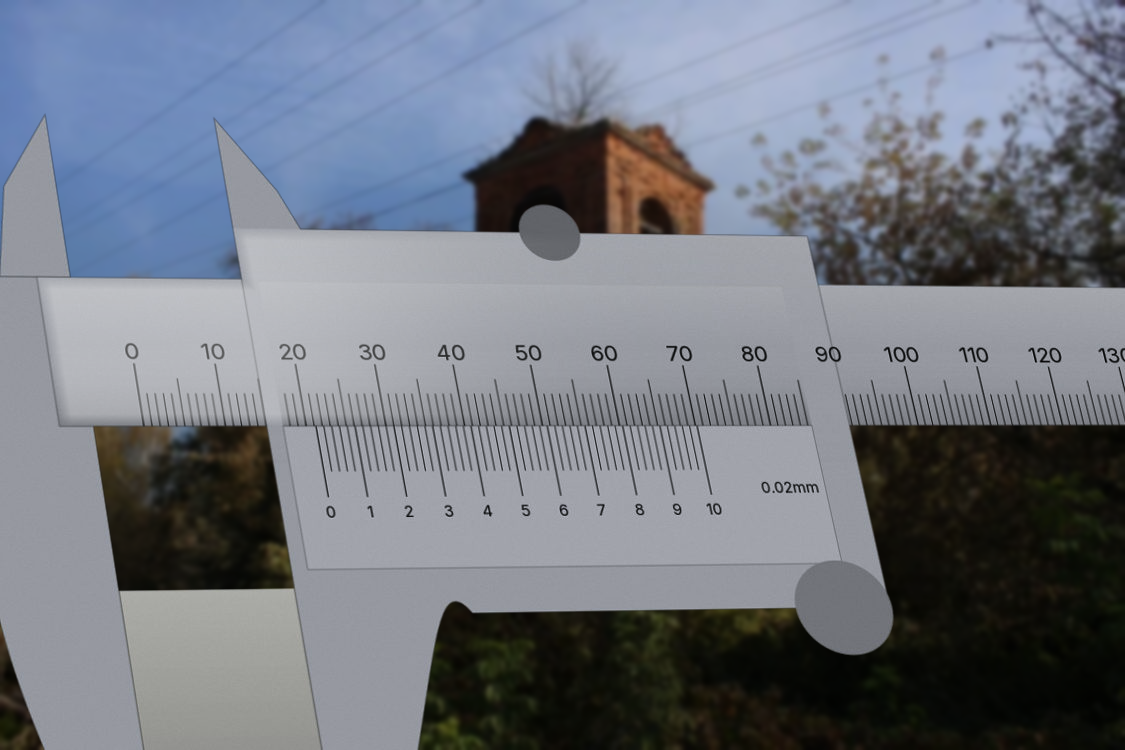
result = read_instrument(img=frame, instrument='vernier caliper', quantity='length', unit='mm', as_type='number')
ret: 21.2 mm
